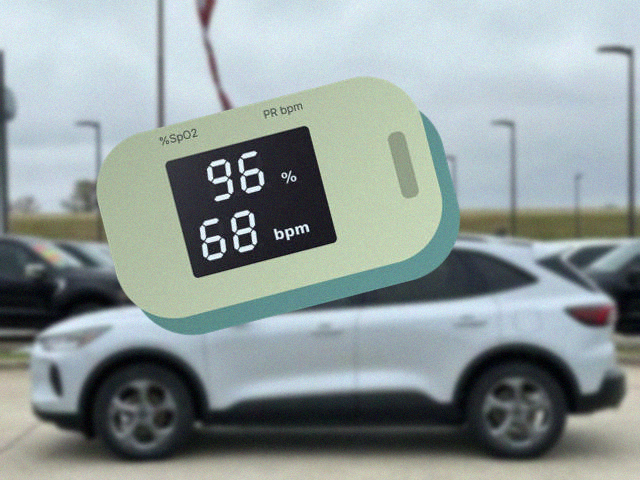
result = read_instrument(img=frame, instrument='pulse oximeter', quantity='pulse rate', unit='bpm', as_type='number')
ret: 68 bpm
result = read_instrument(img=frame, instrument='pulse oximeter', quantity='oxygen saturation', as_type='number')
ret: 96 %
